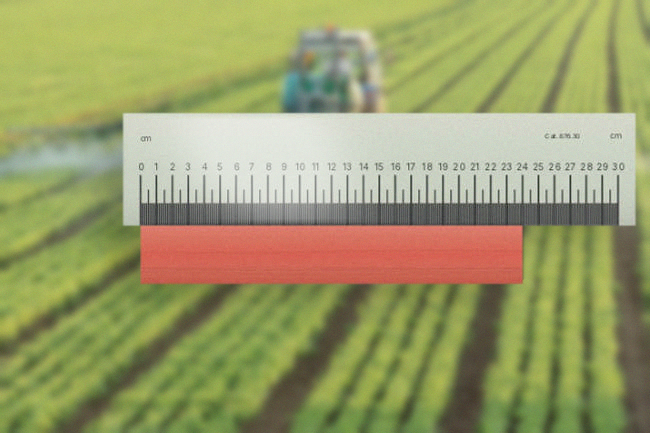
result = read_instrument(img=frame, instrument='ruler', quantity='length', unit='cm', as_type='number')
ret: 24 cm
